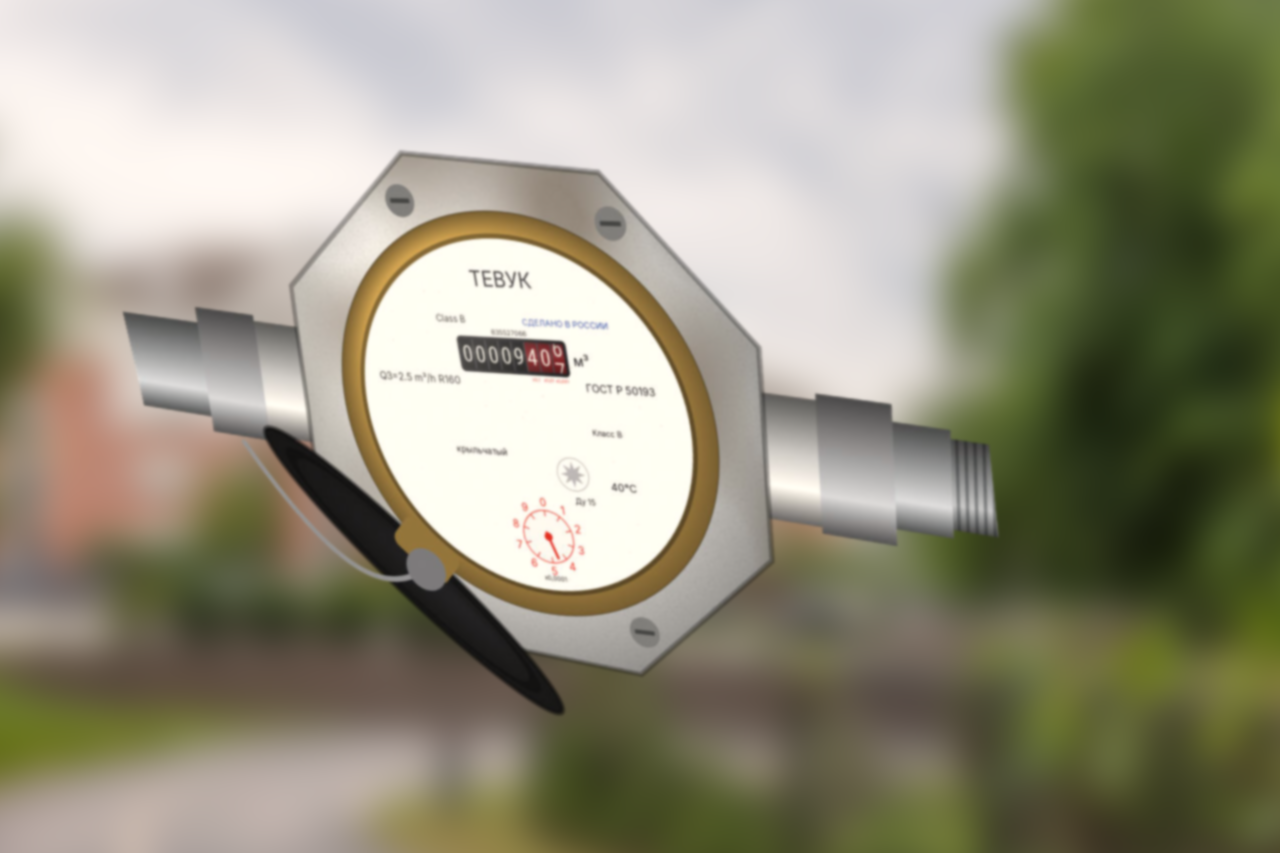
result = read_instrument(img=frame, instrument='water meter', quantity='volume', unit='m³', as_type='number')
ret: 9.4064 m³
